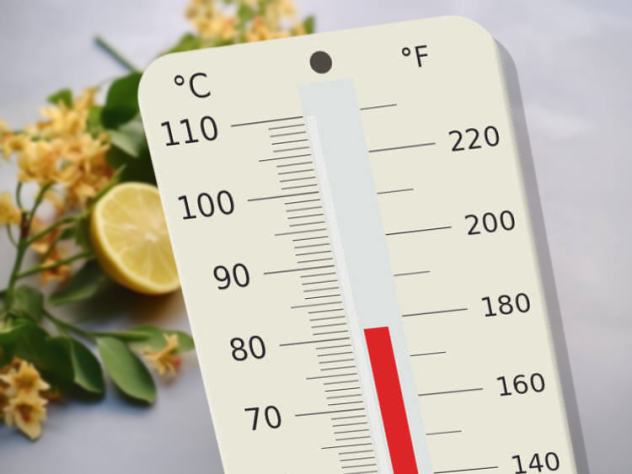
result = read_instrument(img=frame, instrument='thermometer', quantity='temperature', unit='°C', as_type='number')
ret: 81 °C
